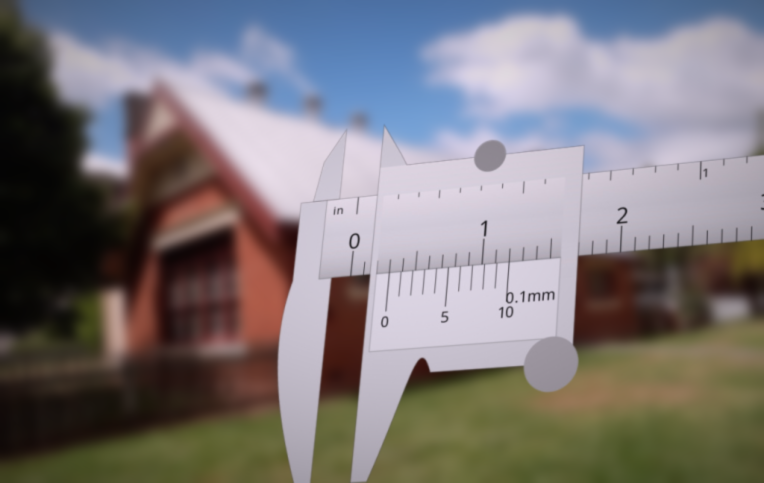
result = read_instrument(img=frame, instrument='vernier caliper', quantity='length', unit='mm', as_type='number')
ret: 3.0 mm
